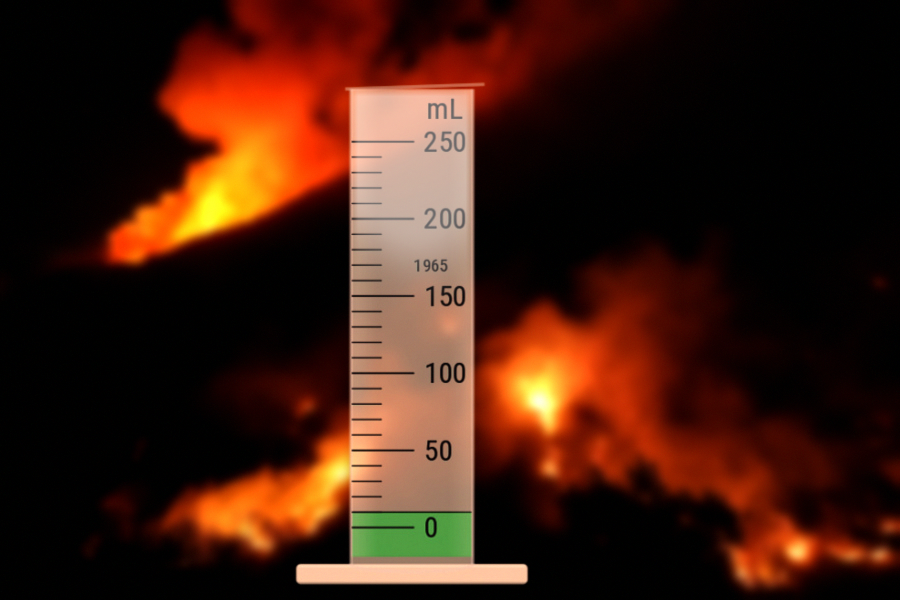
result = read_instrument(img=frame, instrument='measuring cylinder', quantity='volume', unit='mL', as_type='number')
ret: 10 mL
